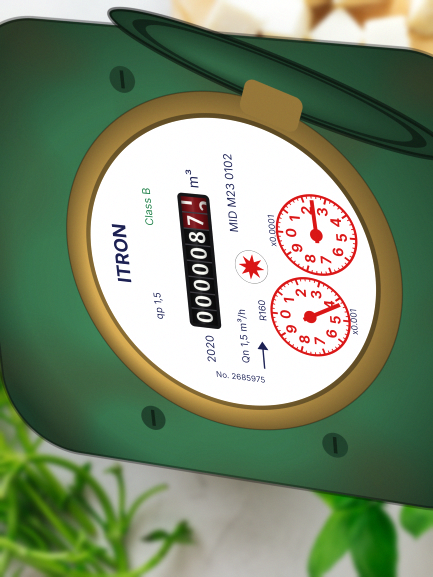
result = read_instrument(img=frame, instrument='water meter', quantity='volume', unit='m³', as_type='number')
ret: 8.7142 m³
